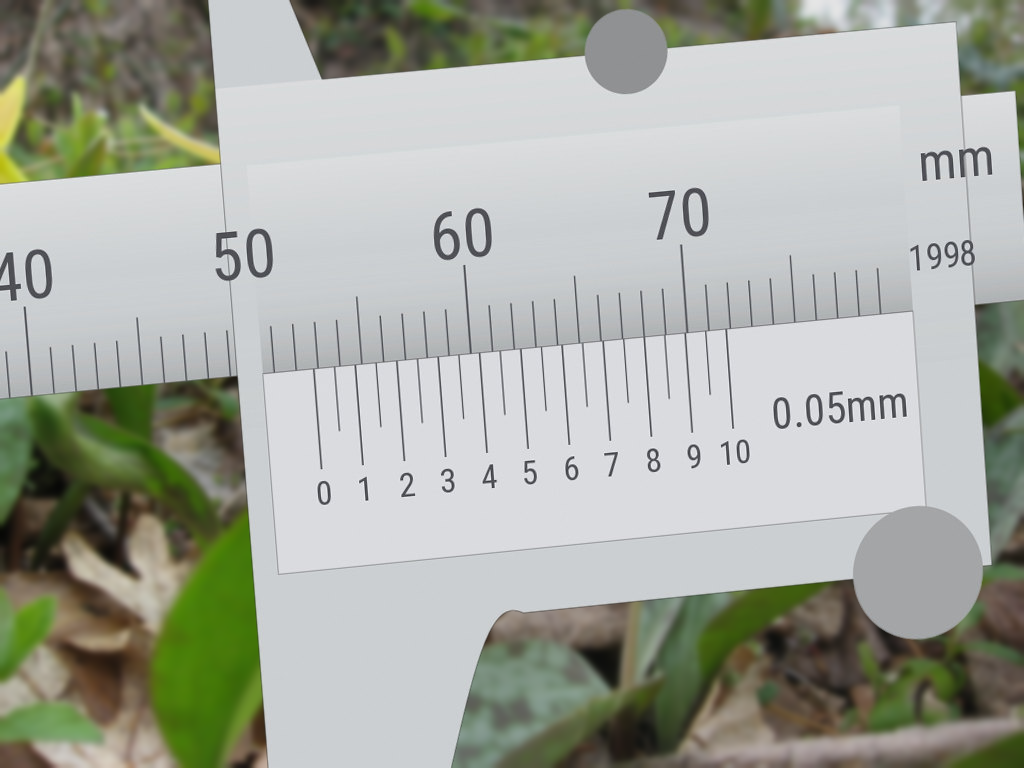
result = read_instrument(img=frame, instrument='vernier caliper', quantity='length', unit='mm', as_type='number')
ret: 52.8 mm
